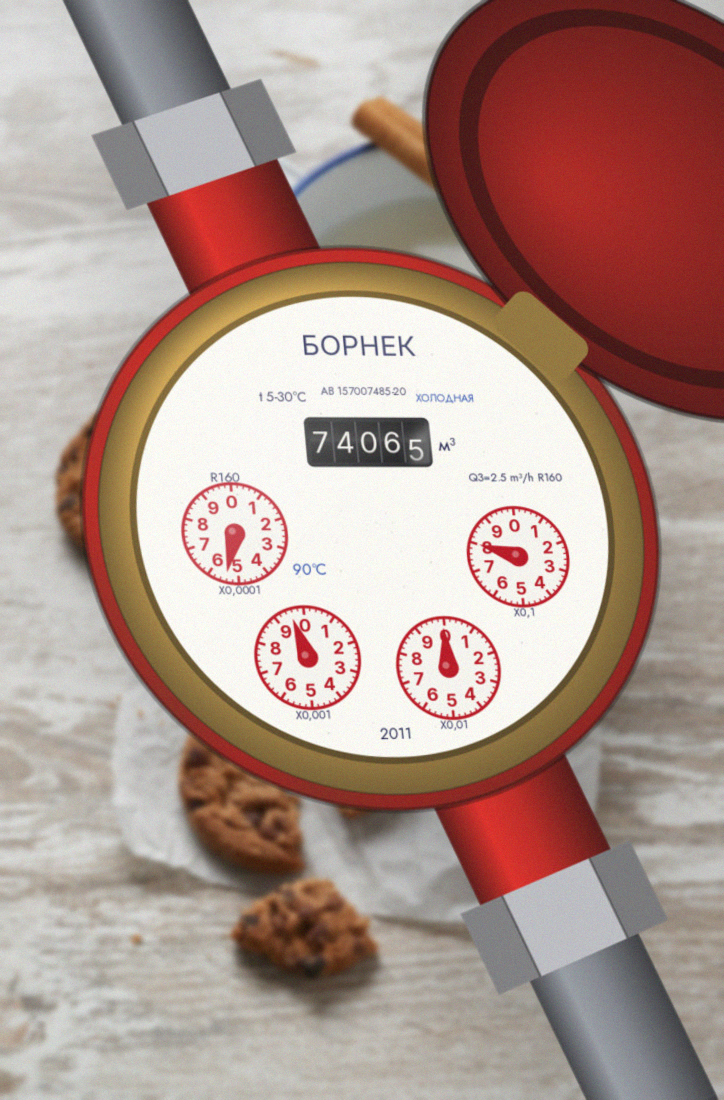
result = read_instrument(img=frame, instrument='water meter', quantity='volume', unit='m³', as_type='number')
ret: 74064.7995 m³
